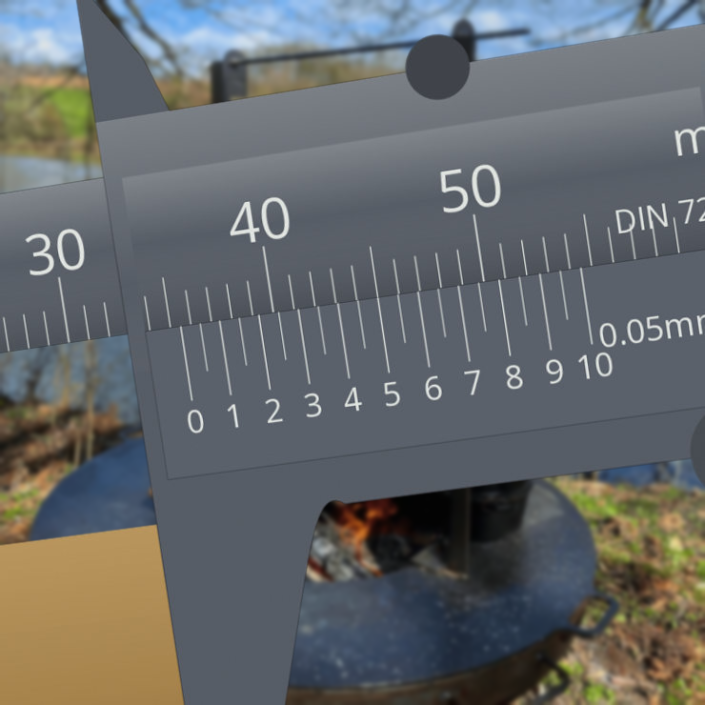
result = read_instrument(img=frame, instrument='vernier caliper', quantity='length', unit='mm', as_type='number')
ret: 35.5 mm
